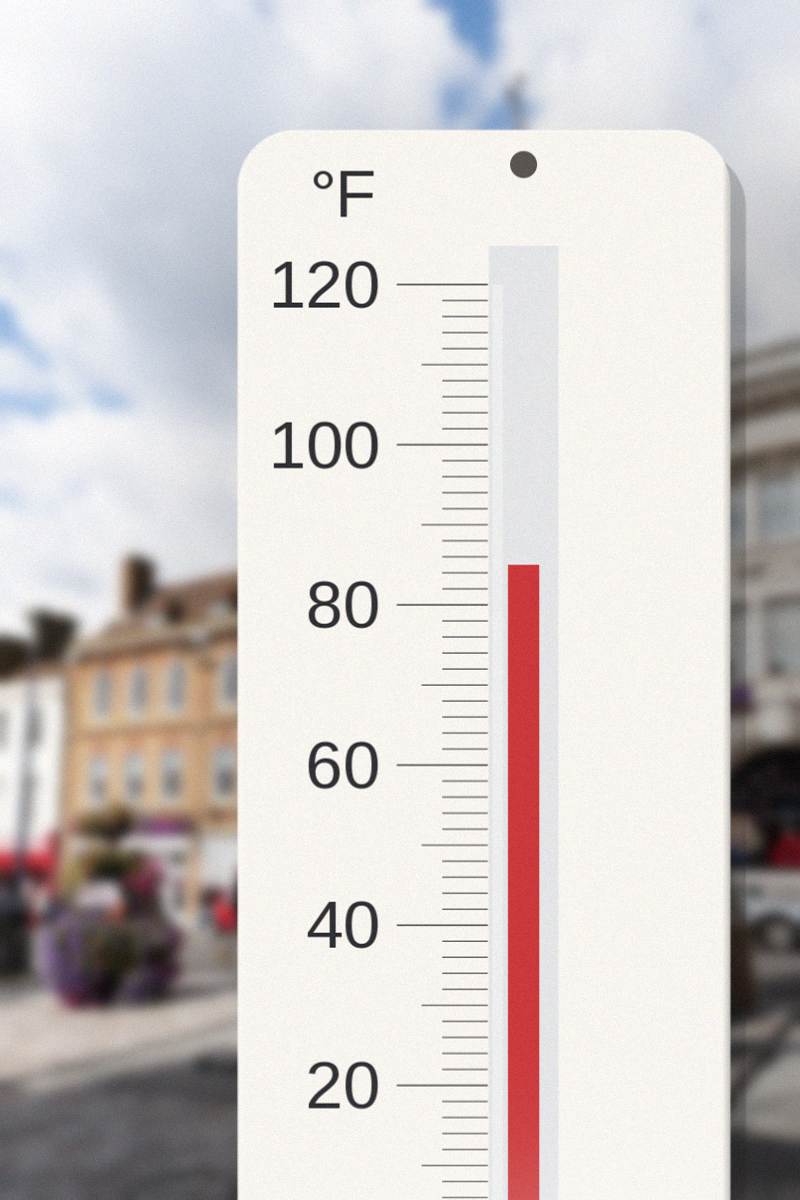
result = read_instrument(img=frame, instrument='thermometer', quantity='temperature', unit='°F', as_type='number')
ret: 85 °F
